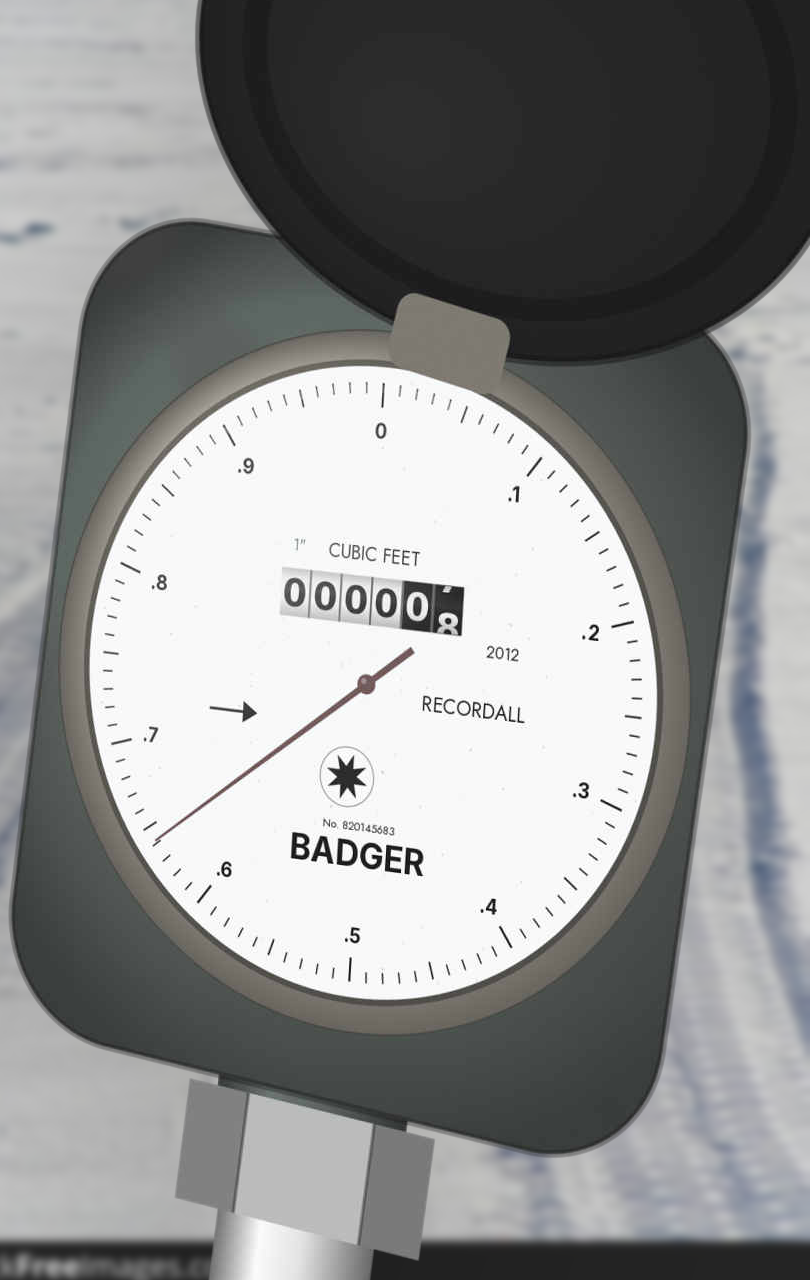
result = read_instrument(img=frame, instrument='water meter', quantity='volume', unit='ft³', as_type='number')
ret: 7.64 ft³
